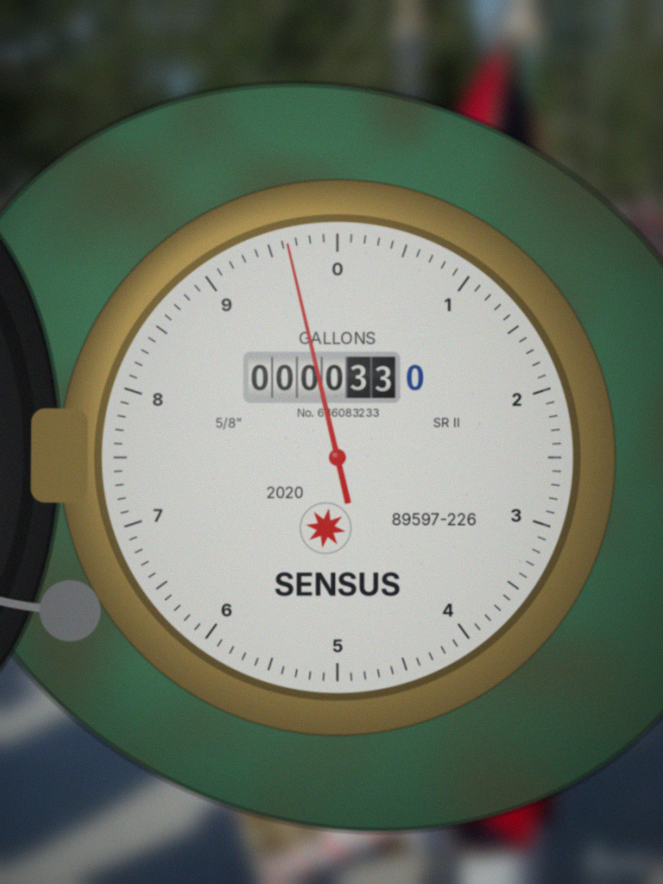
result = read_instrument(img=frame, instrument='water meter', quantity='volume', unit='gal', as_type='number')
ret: 329.6 gal
